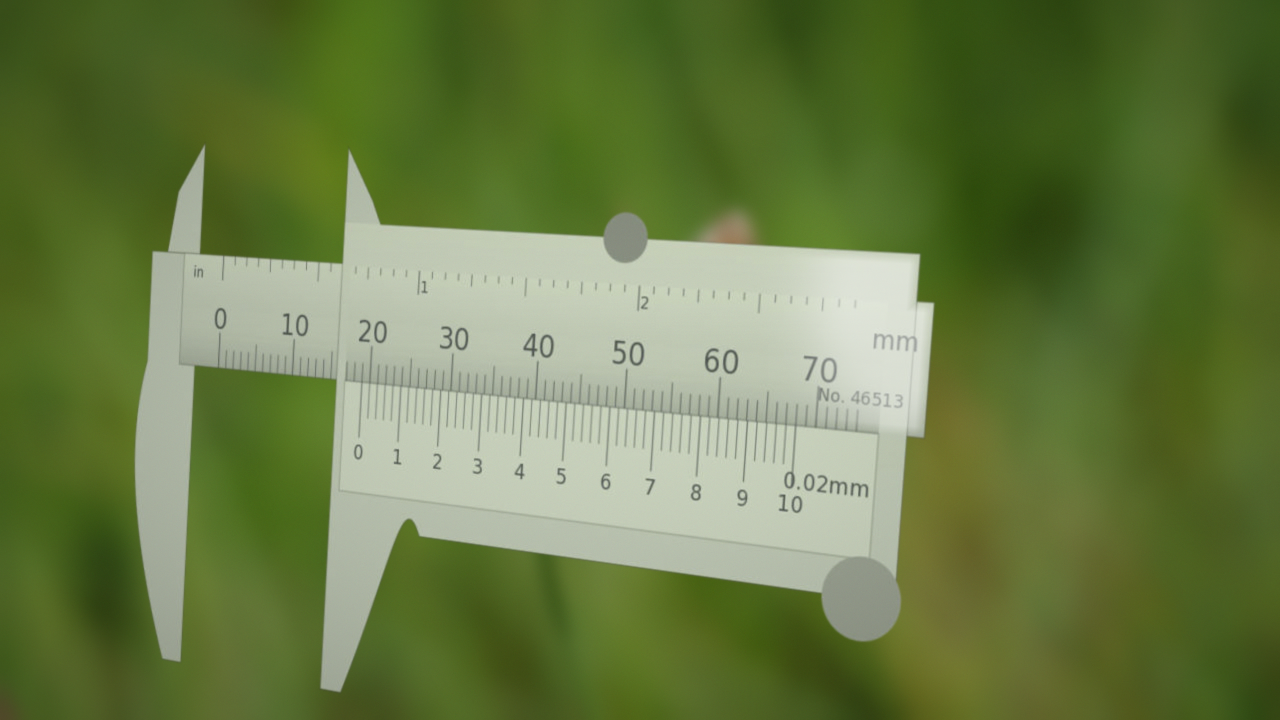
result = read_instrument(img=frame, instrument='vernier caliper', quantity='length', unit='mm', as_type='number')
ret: 19.0 mm
